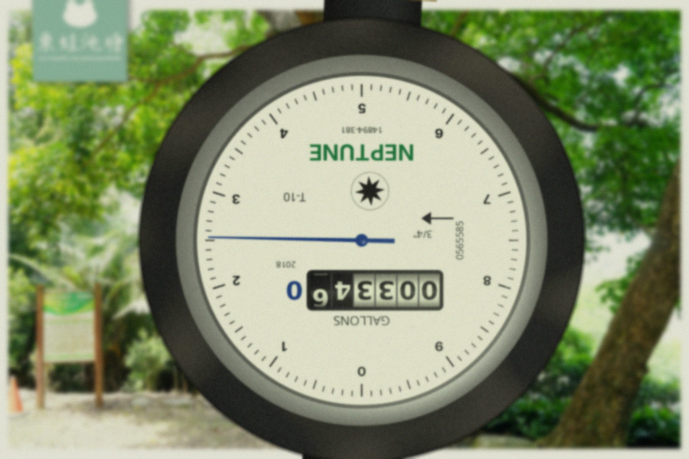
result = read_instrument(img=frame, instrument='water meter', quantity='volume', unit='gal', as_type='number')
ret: 33462.5 gal
